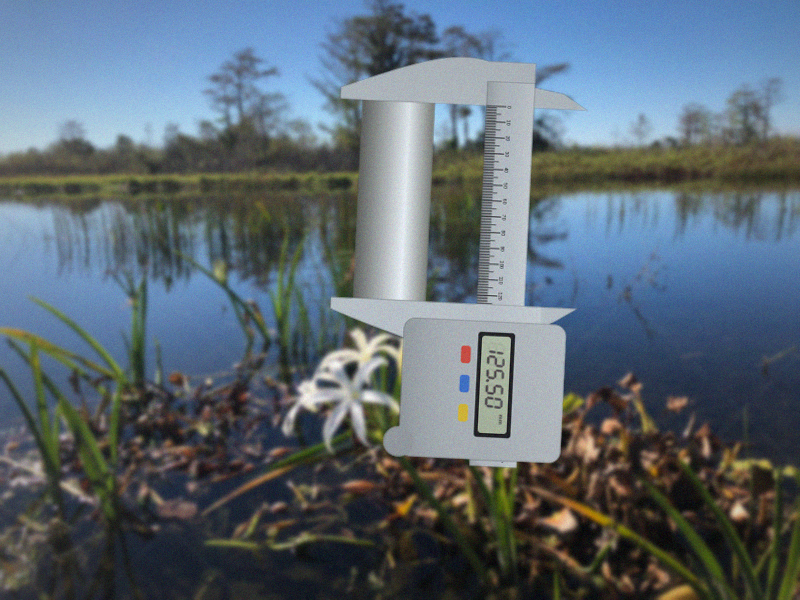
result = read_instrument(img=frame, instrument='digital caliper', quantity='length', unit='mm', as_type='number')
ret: 125.50 mm
